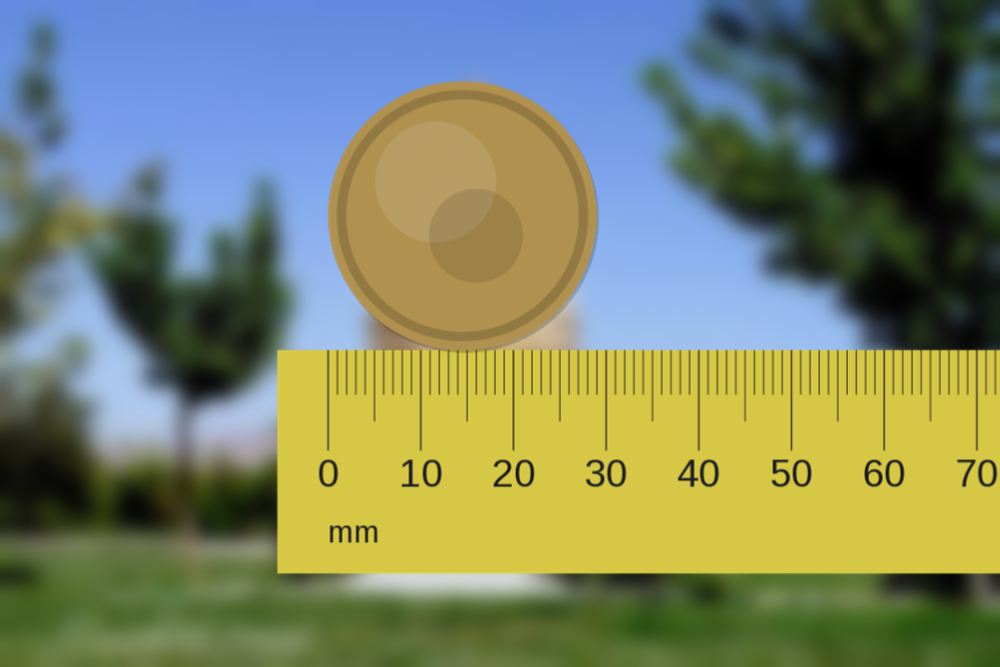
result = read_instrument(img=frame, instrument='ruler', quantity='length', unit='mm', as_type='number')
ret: 29 mm
